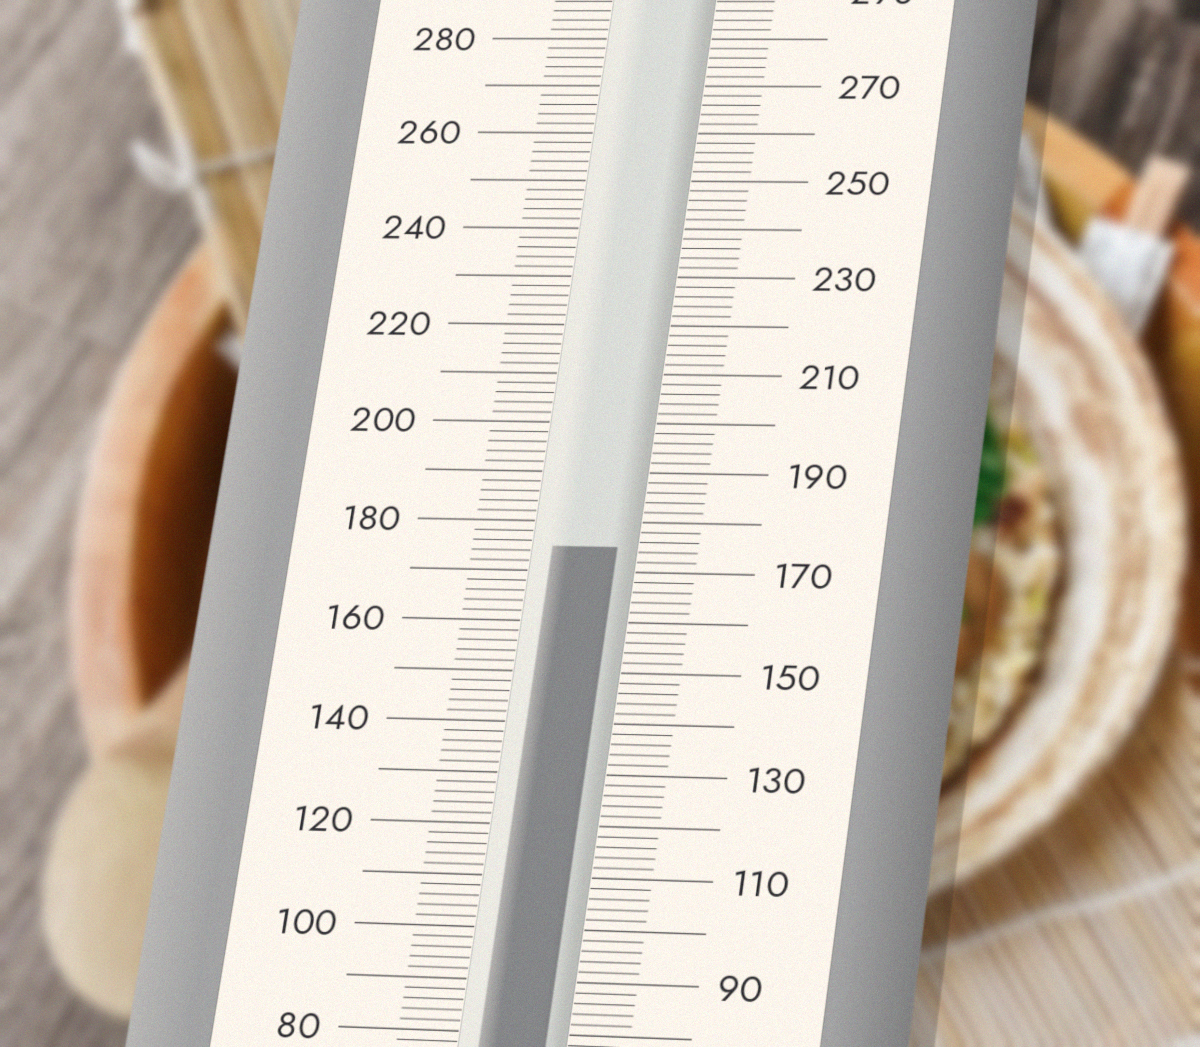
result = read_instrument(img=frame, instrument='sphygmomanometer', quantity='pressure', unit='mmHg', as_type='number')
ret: 175 mmHg
